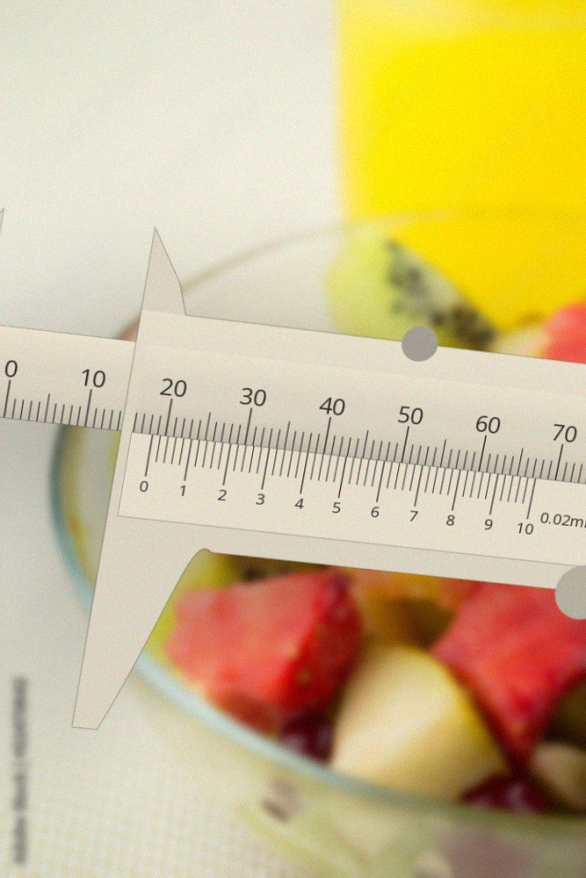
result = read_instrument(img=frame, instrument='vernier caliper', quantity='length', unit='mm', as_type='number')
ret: 18.4 mm
